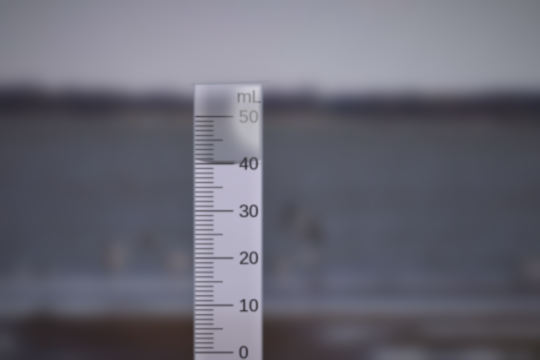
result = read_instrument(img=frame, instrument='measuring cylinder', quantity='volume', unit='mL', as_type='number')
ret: 40 mL
